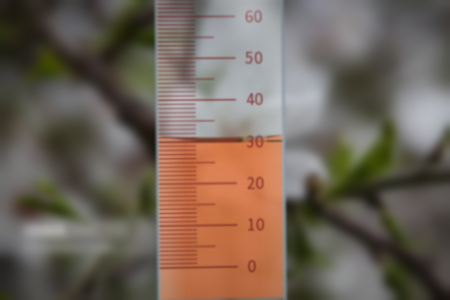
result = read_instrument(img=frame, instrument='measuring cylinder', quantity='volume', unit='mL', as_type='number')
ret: 30 mL
